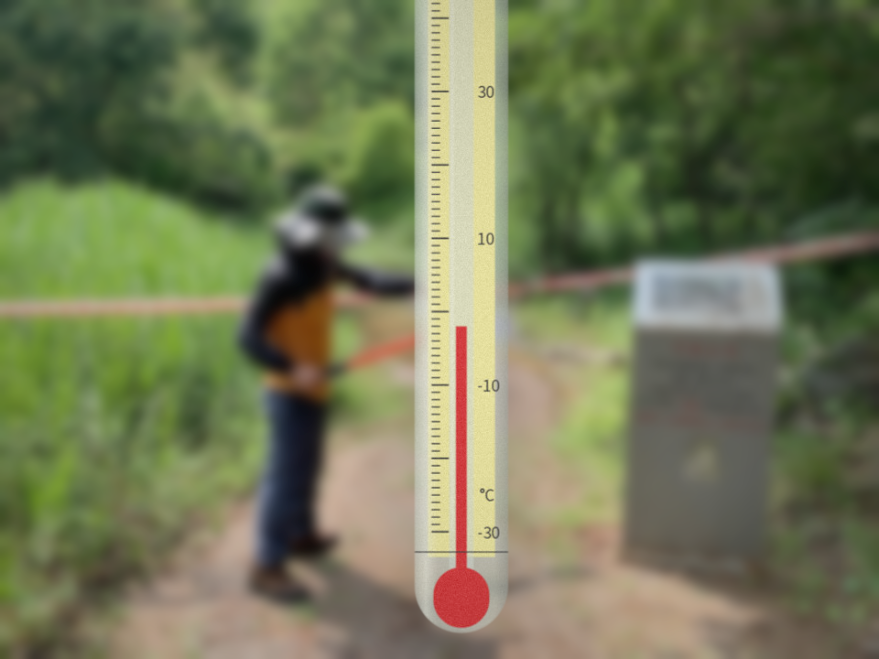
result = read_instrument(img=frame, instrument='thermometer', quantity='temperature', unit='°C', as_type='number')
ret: -2 °C
